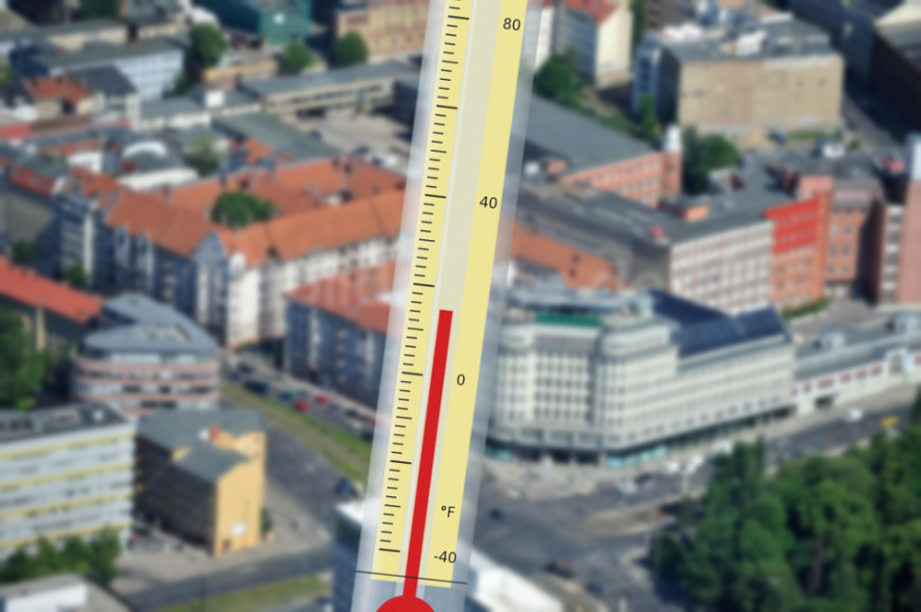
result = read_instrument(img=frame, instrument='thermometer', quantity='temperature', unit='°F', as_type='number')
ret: 15 °F
